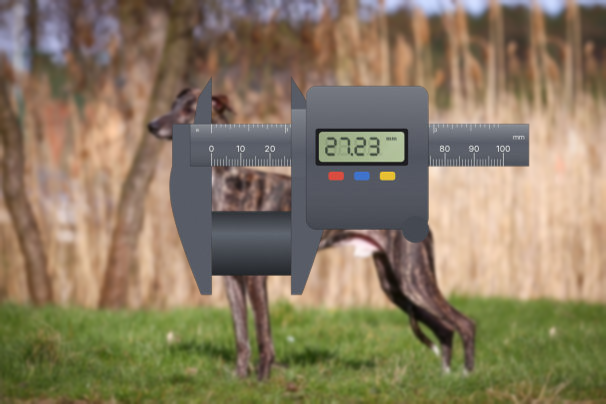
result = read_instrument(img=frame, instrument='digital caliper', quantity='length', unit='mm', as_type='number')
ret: 27.23 mm
